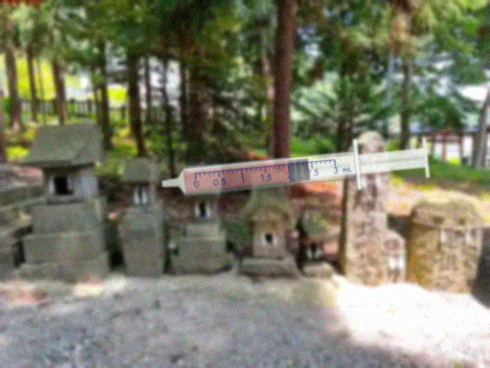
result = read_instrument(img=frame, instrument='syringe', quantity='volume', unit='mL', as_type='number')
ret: 2 mL
